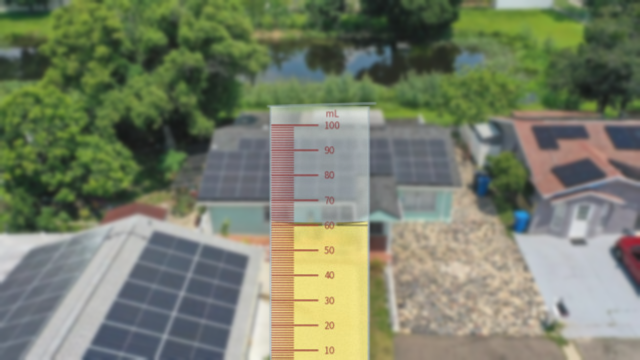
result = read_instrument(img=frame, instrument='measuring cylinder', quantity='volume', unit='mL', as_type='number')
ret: 60 mL
